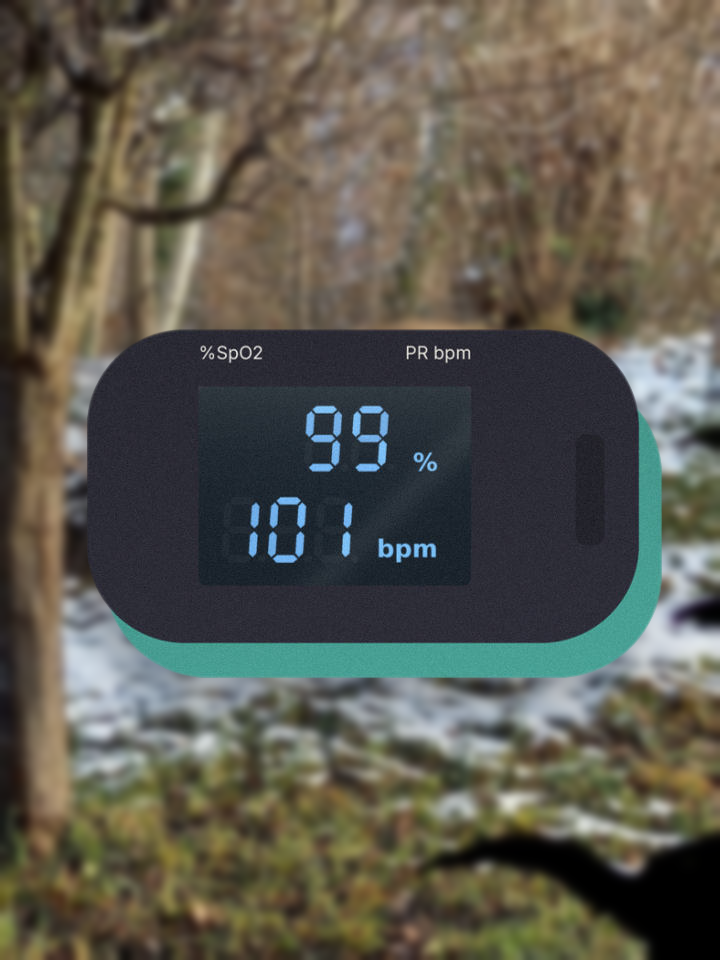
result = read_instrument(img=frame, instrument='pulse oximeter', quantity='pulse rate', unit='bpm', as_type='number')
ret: 101 bpm
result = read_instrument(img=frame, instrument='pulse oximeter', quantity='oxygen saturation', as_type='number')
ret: 99 %
